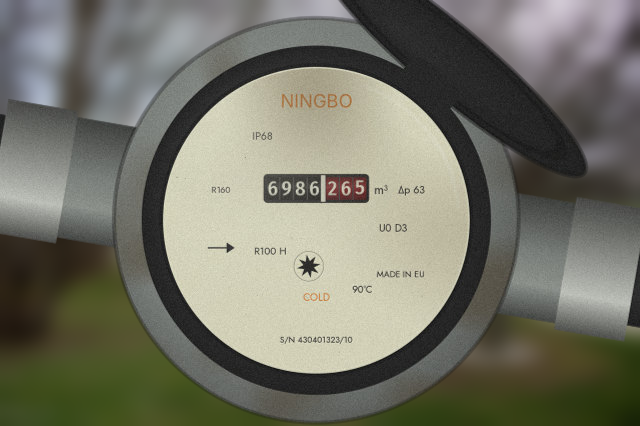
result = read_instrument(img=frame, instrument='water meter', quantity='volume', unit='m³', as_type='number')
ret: 6986.265 m³
